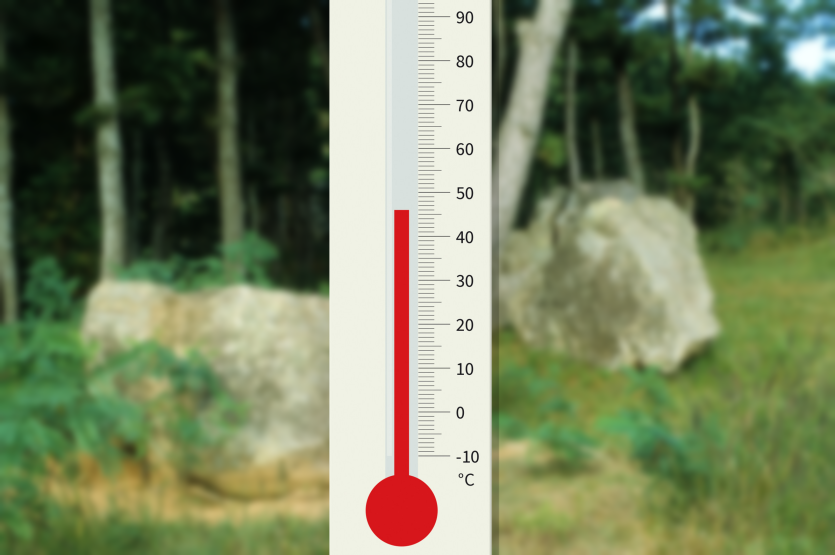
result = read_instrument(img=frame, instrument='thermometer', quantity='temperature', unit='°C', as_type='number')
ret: 46 °C
